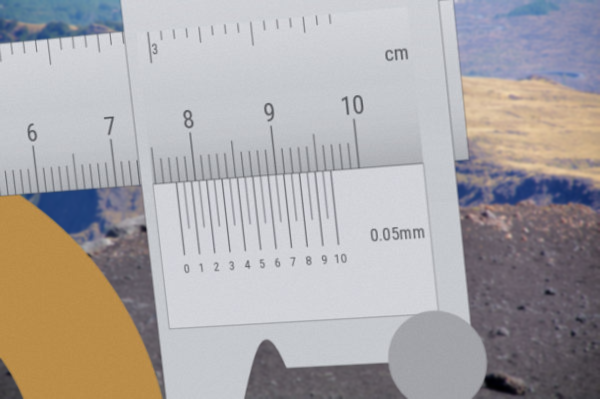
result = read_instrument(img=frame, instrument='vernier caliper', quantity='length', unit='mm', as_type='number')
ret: 77.6 mm
